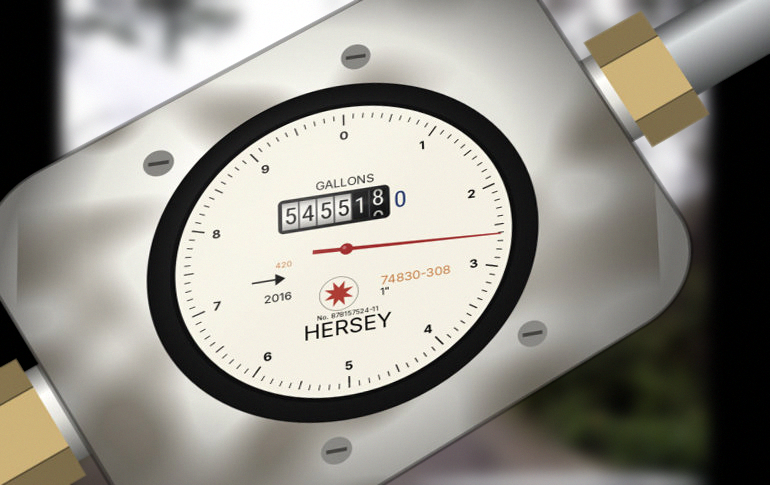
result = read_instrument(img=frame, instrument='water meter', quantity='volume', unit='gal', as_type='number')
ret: 5455182.6 gal
